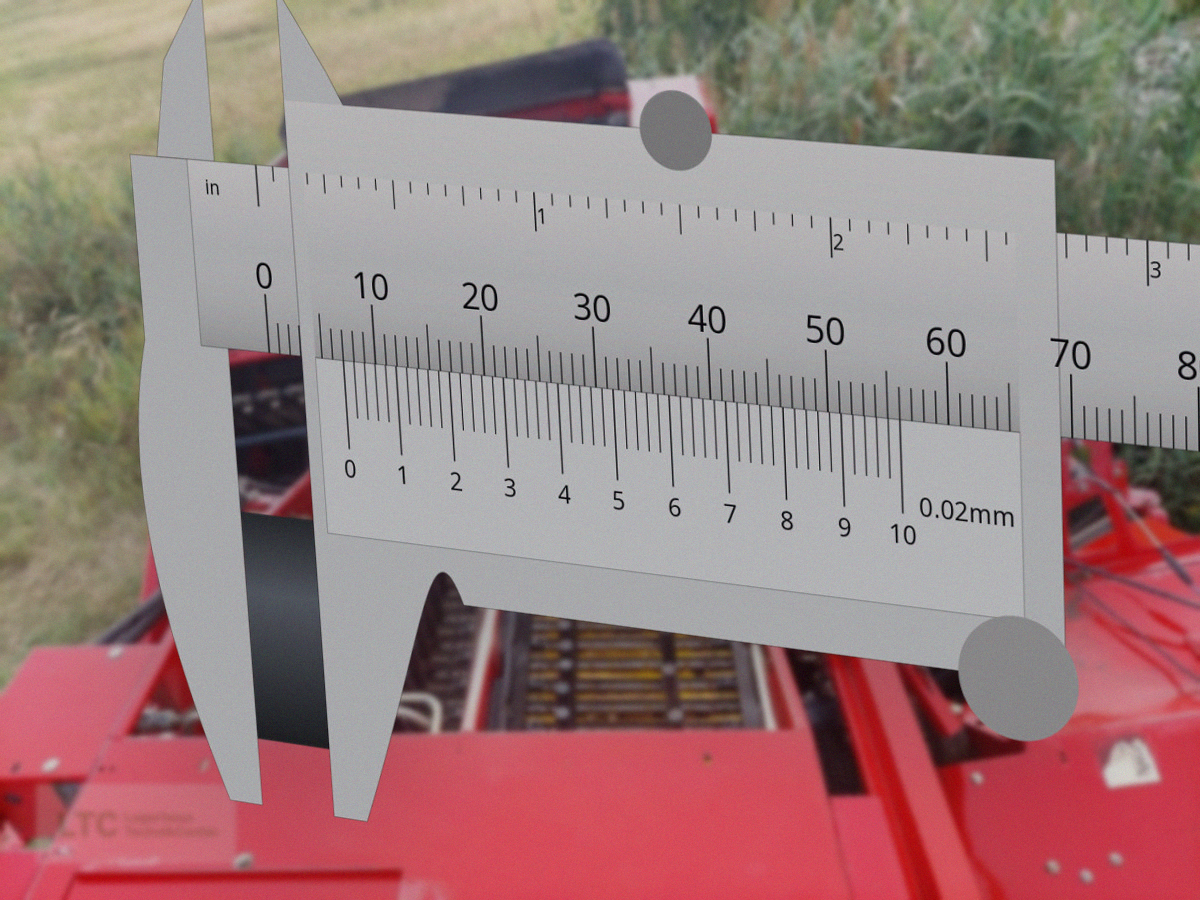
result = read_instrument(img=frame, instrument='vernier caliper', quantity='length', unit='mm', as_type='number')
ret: 7.0 mm
